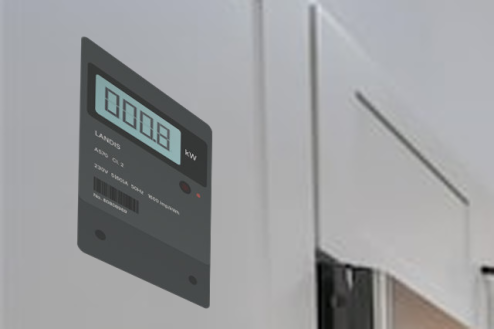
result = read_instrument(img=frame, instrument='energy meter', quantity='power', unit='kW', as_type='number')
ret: 0.8 kW
